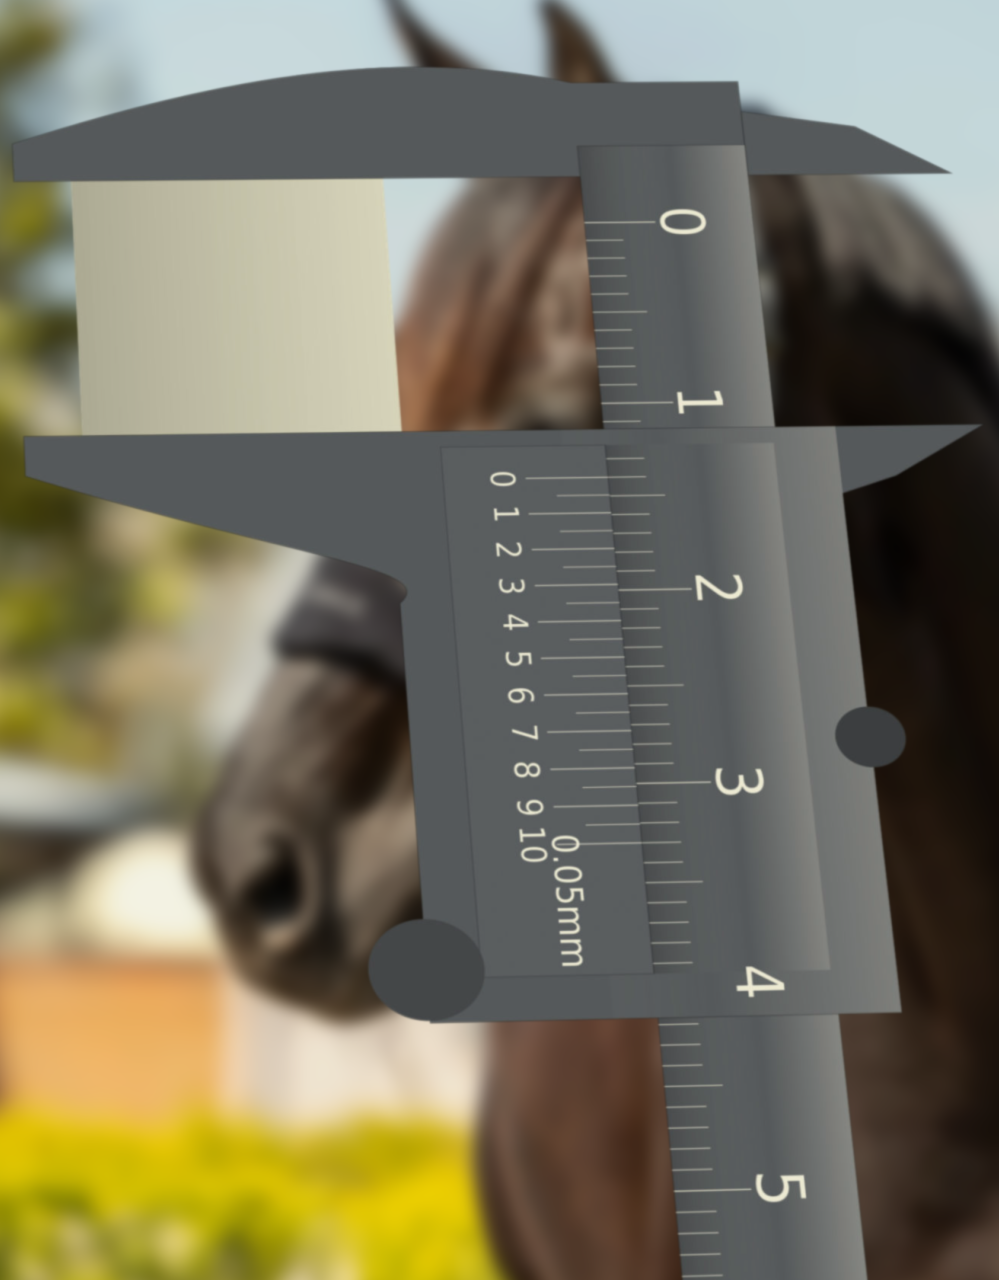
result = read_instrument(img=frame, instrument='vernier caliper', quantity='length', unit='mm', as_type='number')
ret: 14.0 mm
